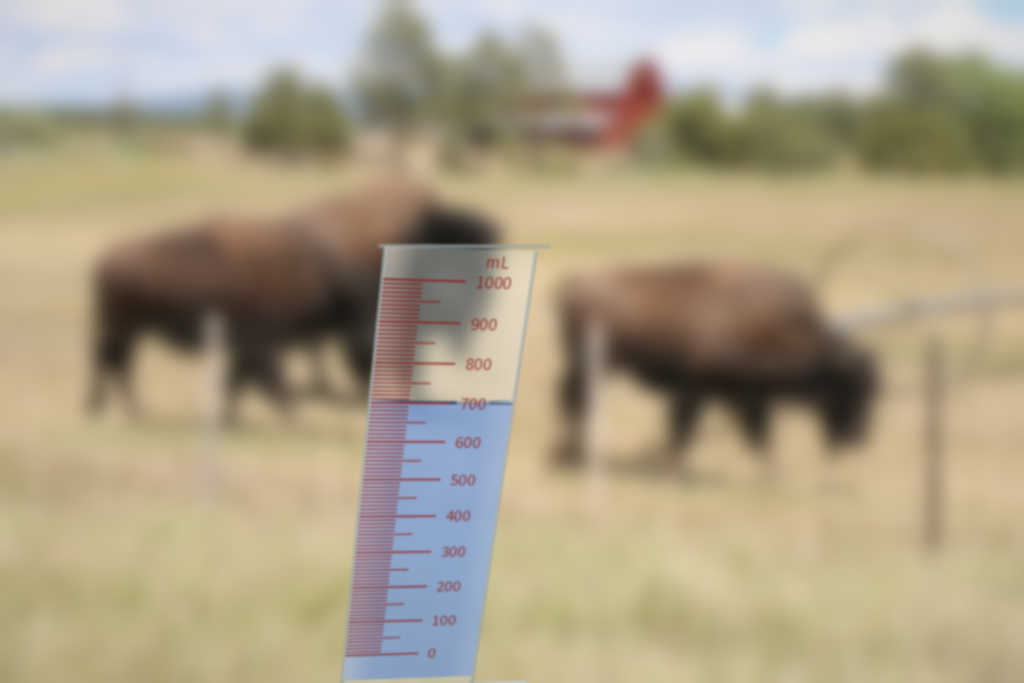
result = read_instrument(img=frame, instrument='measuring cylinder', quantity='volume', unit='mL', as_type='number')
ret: 700 mL
